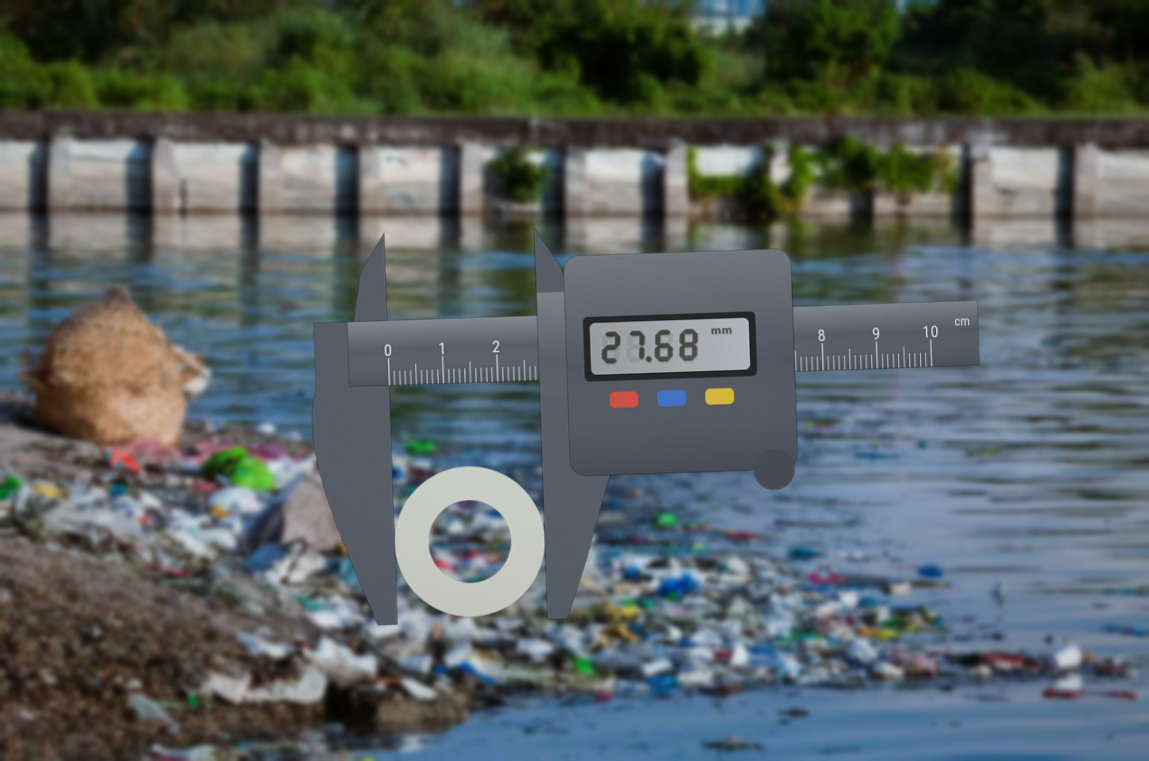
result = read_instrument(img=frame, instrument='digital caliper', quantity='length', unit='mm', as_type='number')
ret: 27.68 mm
